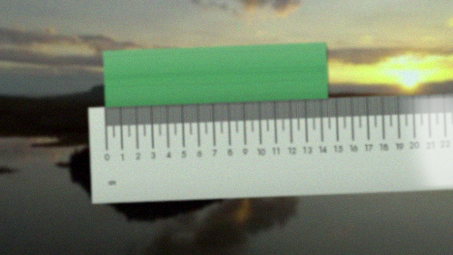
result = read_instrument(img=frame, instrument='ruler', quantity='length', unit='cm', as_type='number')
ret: 14.5 cm
